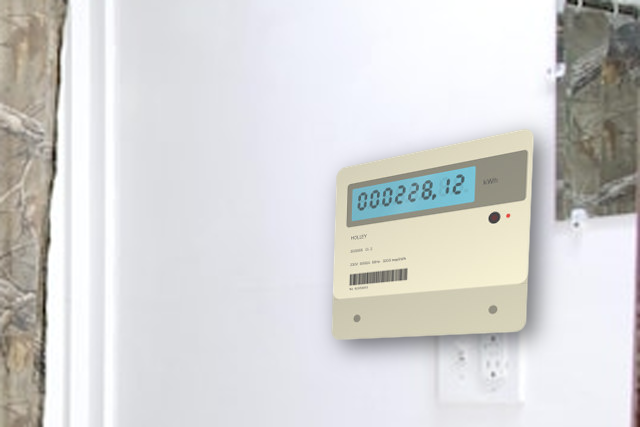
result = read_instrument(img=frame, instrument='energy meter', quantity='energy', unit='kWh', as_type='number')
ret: 228.12 kWh
